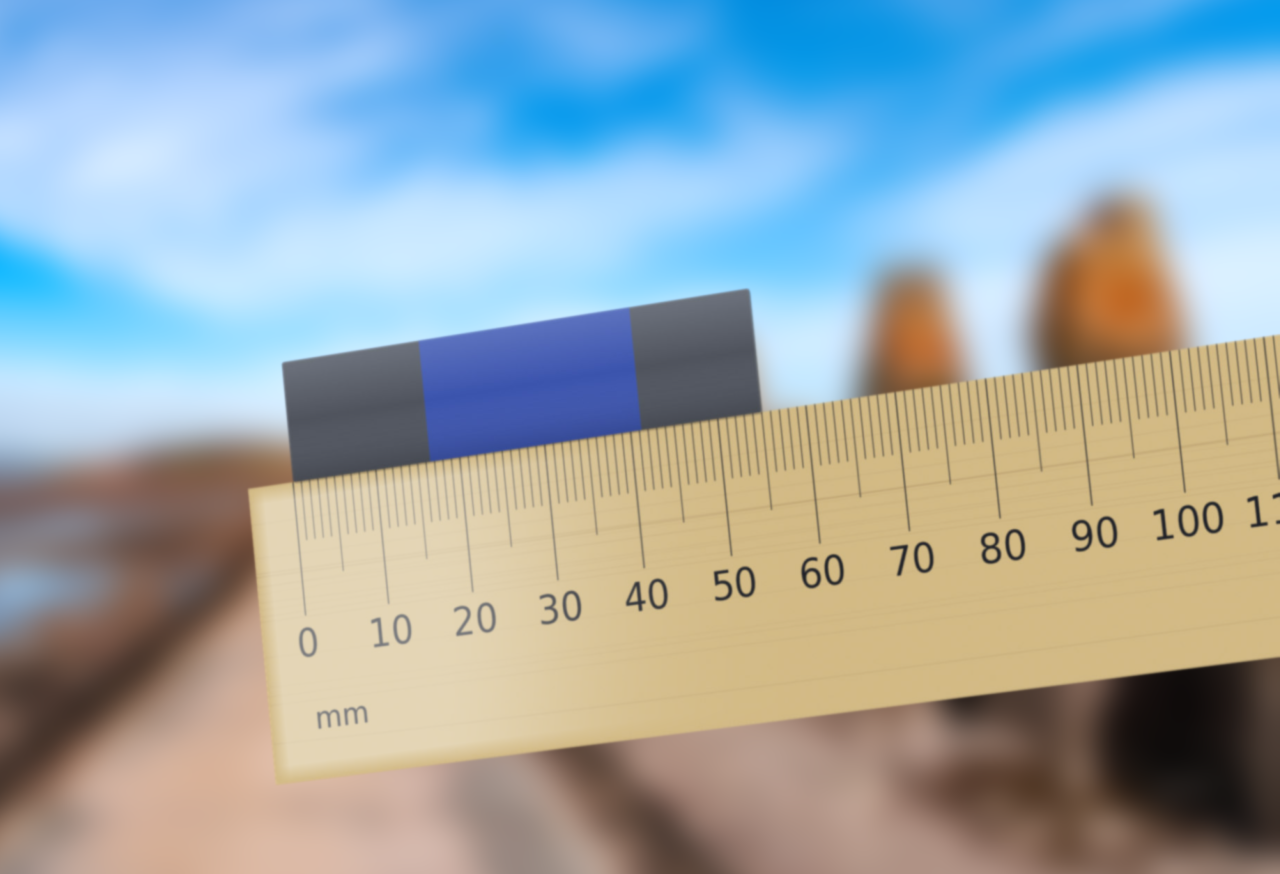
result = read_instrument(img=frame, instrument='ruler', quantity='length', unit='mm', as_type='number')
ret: 55 mm
